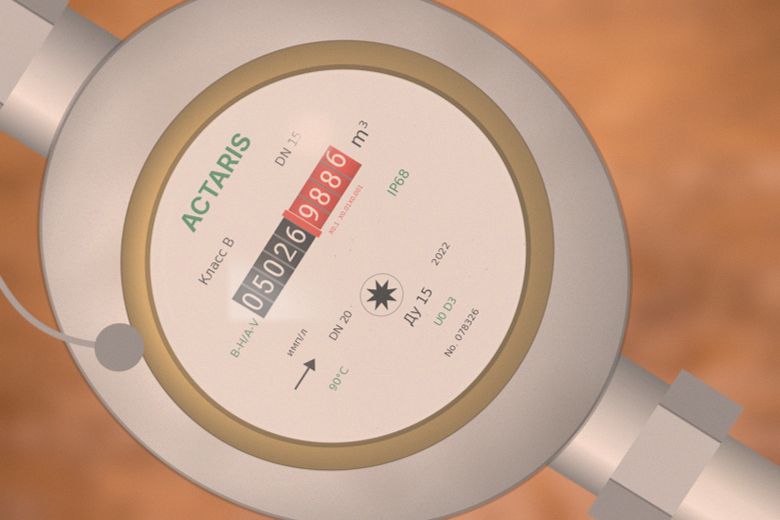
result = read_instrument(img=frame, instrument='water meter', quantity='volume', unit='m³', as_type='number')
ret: 5026.9886 m³
